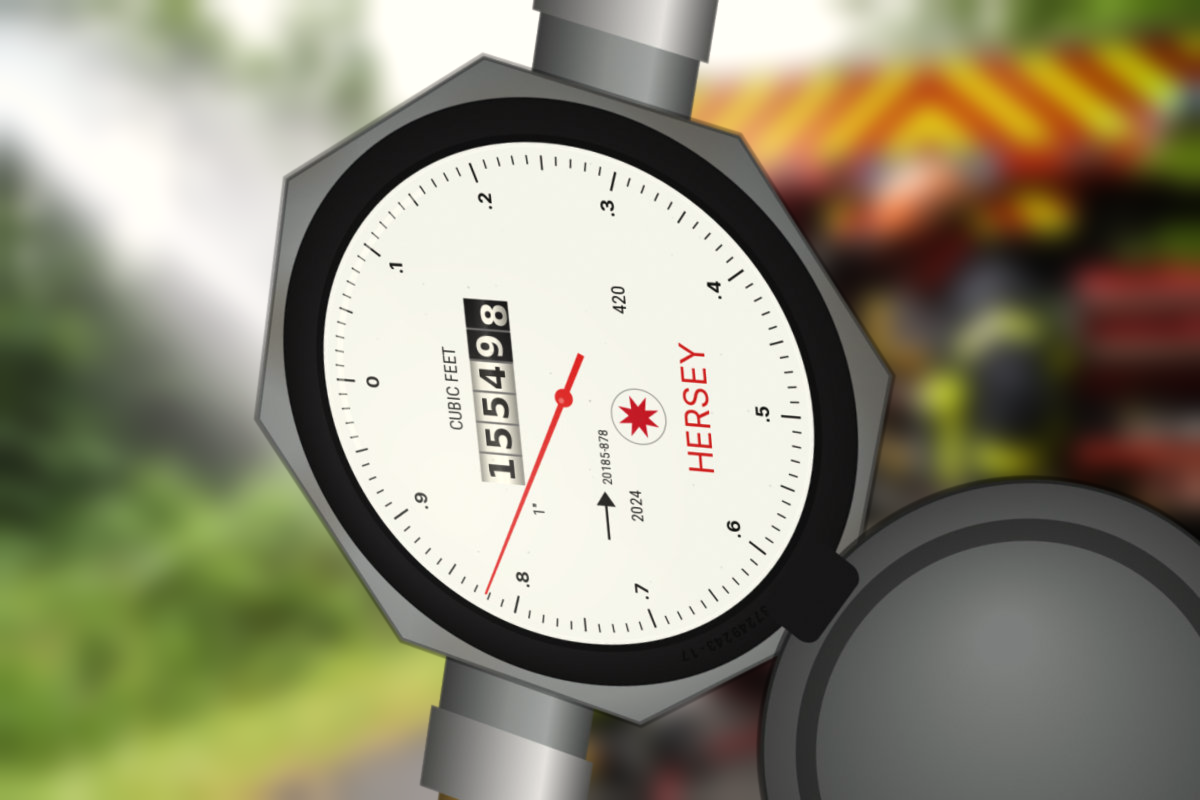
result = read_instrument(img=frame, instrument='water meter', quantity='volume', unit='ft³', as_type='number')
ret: 155497.82 ft³
